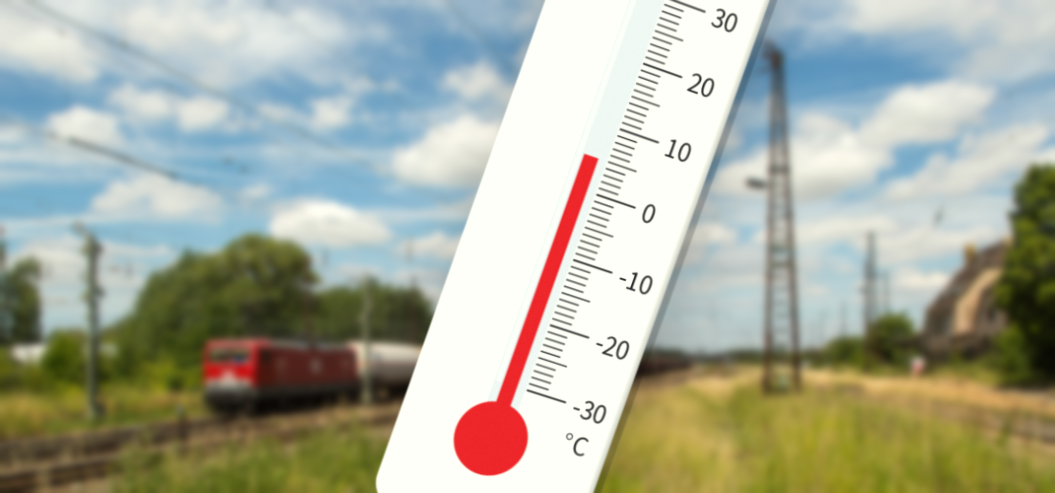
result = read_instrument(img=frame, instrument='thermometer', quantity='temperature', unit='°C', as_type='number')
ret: 5 °C
